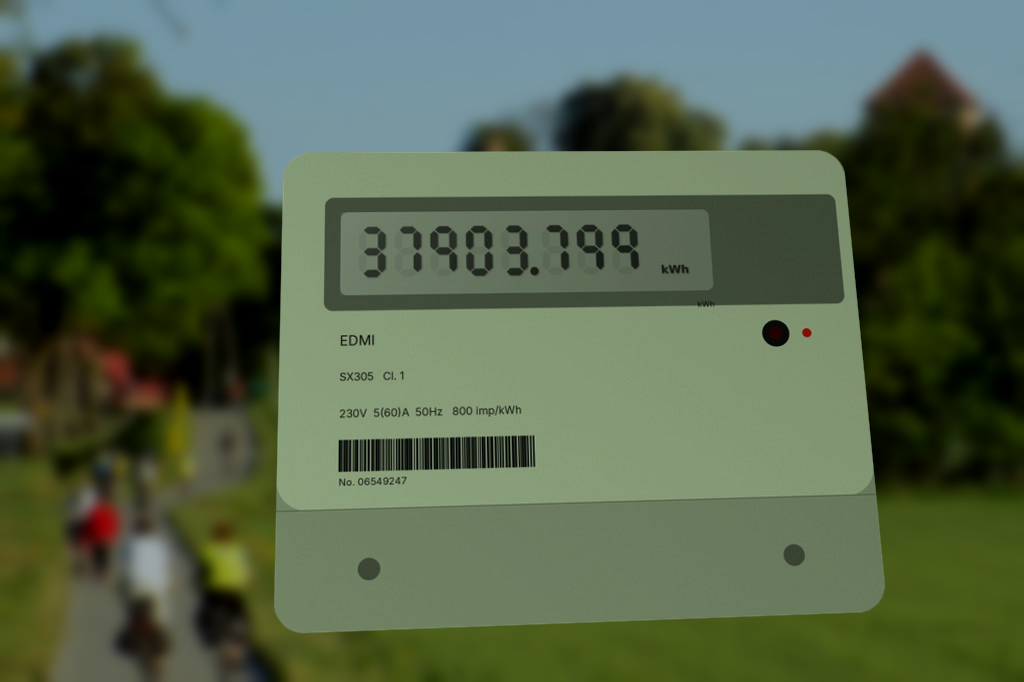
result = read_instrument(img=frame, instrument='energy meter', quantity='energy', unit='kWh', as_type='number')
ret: 37903.799 kWh
